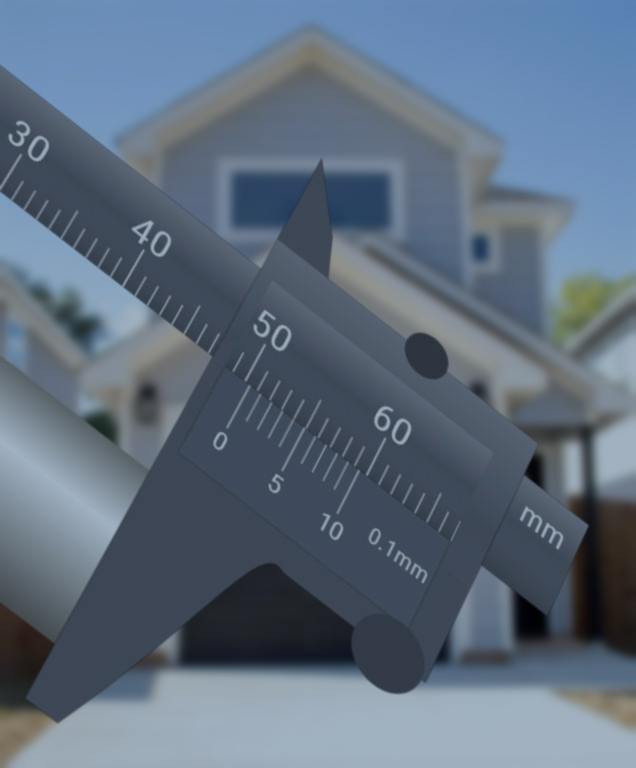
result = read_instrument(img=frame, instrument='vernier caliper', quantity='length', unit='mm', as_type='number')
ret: 50.4 mm
